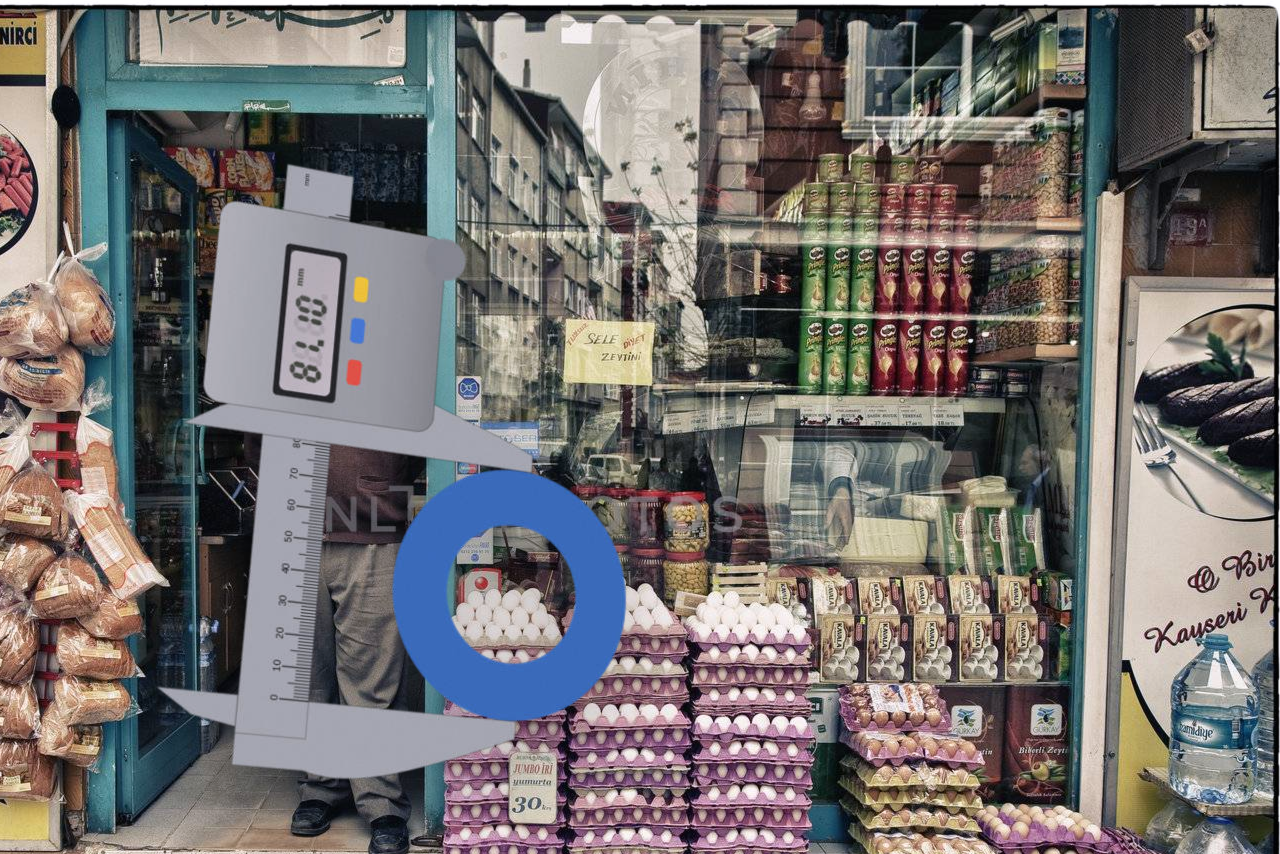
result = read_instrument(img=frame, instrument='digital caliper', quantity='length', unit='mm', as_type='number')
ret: 81.10 mm
